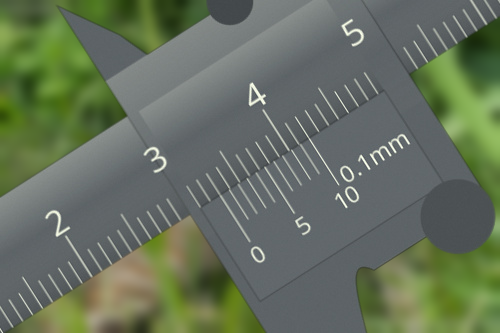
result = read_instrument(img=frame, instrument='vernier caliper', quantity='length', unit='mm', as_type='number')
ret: 33.0 mm
